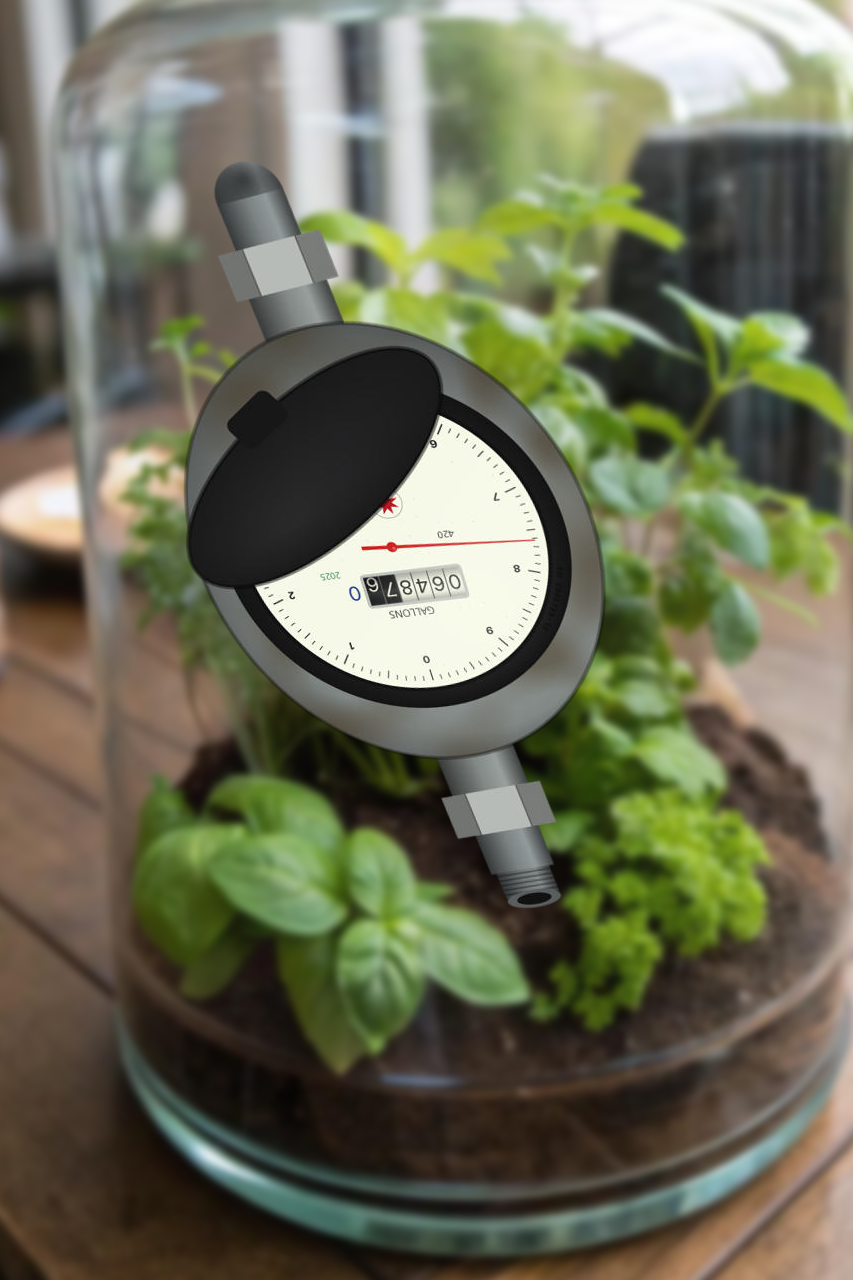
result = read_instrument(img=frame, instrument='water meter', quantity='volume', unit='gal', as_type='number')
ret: 648757.6 gal
